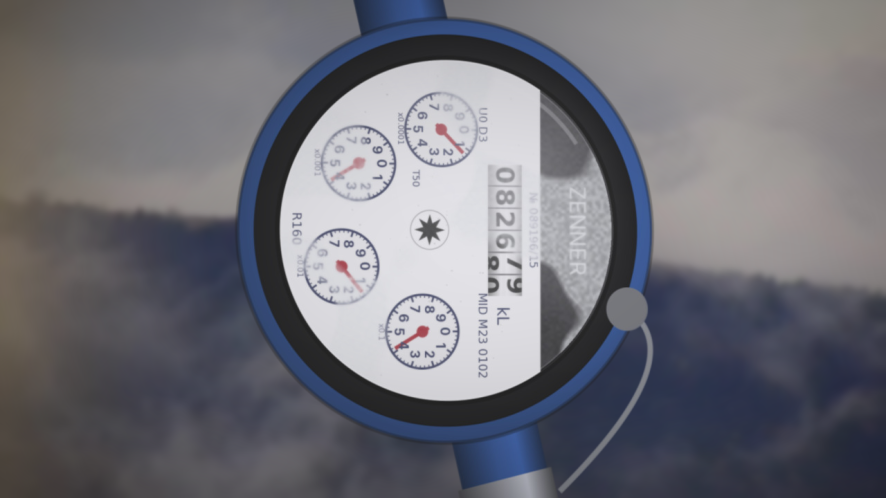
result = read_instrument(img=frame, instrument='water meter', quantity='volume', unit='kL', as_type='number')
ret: 82679.4141 kL
